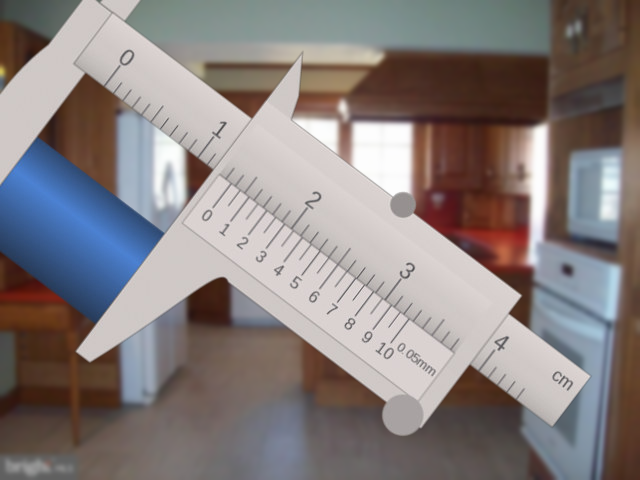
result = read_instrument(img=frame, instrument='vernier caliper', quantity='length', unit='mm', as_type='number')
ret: 13.6 mm
